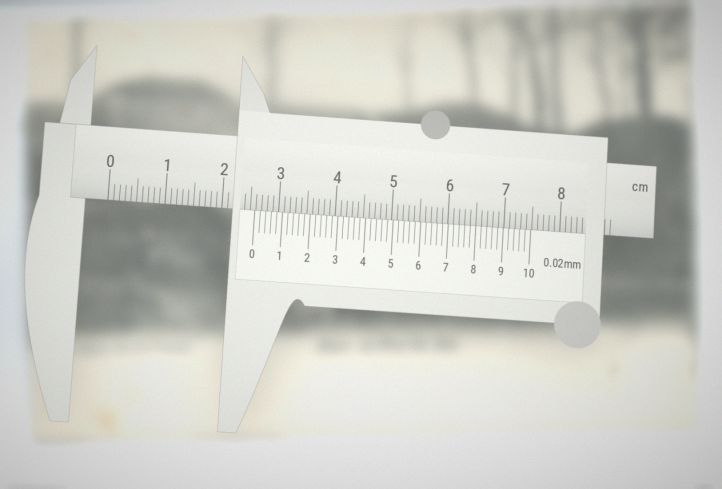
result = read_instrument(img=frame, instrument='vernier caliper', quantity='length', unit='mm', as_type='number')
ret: 25.8 mm
